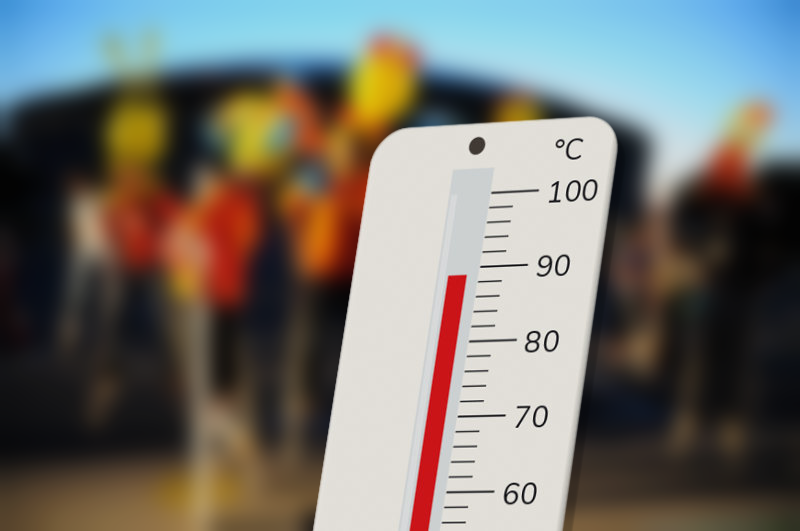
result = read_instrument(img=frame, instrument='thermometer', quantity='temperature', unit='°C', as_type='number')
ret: 89 °C
